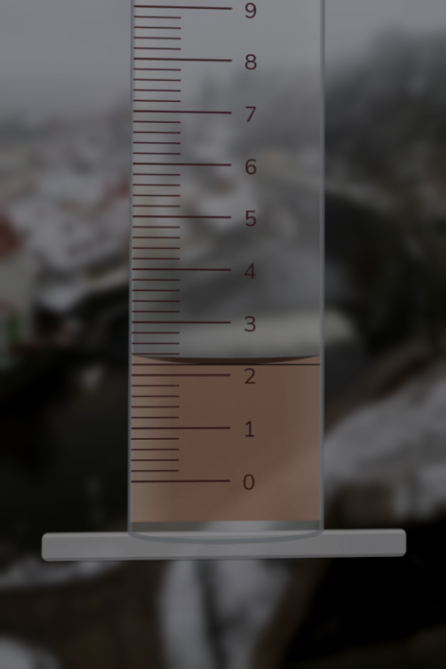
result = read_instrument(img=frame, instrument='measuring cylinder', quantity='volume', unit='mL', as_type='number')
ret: 2.2 mL
